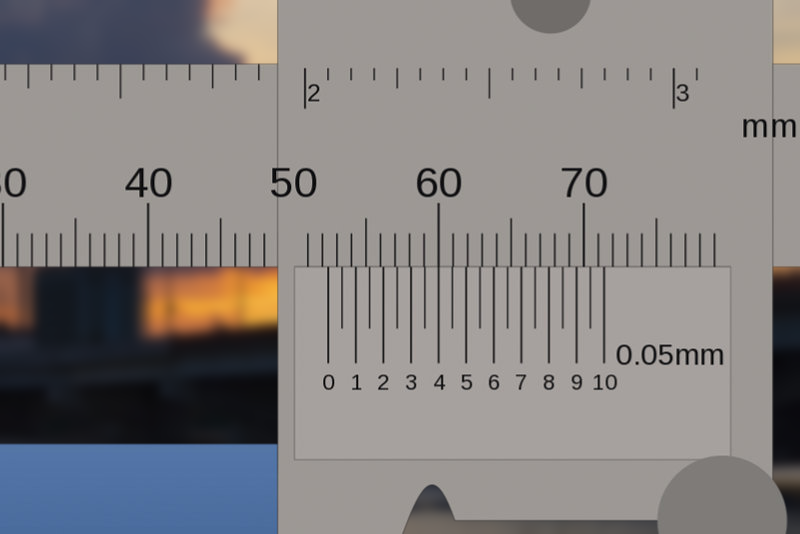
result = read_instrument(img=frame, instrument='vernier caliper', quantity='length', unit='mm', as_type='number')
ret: 52.4 mm
